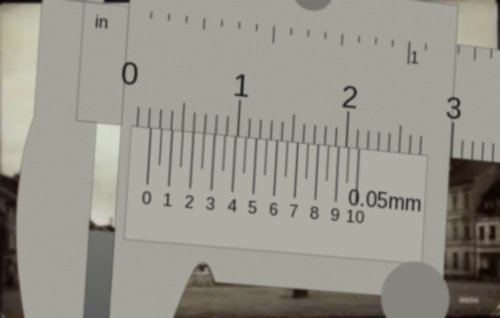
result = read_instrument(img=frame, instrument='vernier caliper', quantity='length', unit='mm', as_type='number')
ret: 2.2 mm
